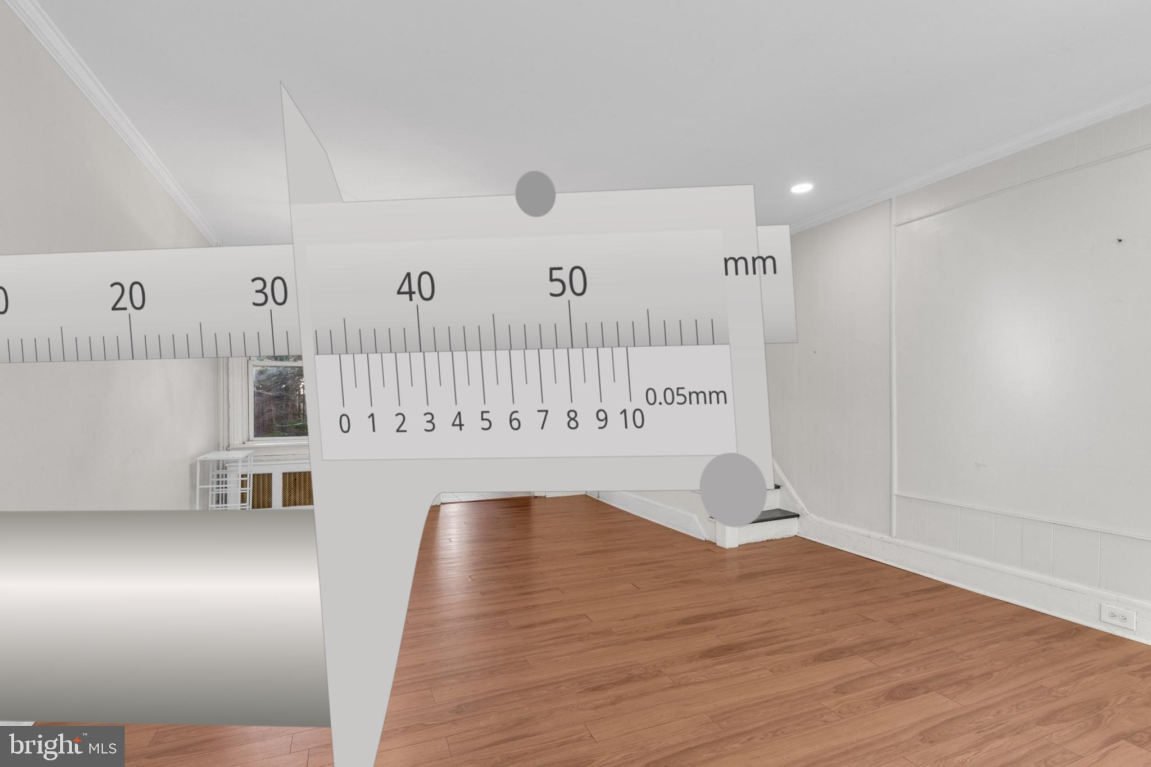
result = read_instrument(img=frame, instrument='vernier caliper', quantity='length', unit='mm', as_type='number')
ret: 34.5 mm
